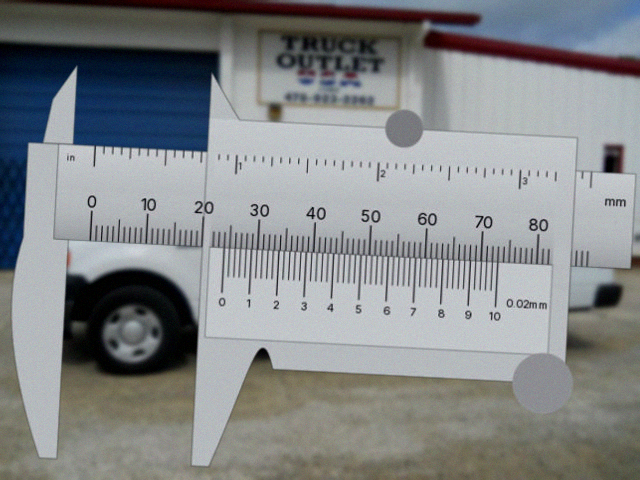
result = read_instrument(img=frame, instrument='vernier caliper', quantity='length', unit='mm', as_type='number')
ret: 24.0 mm
